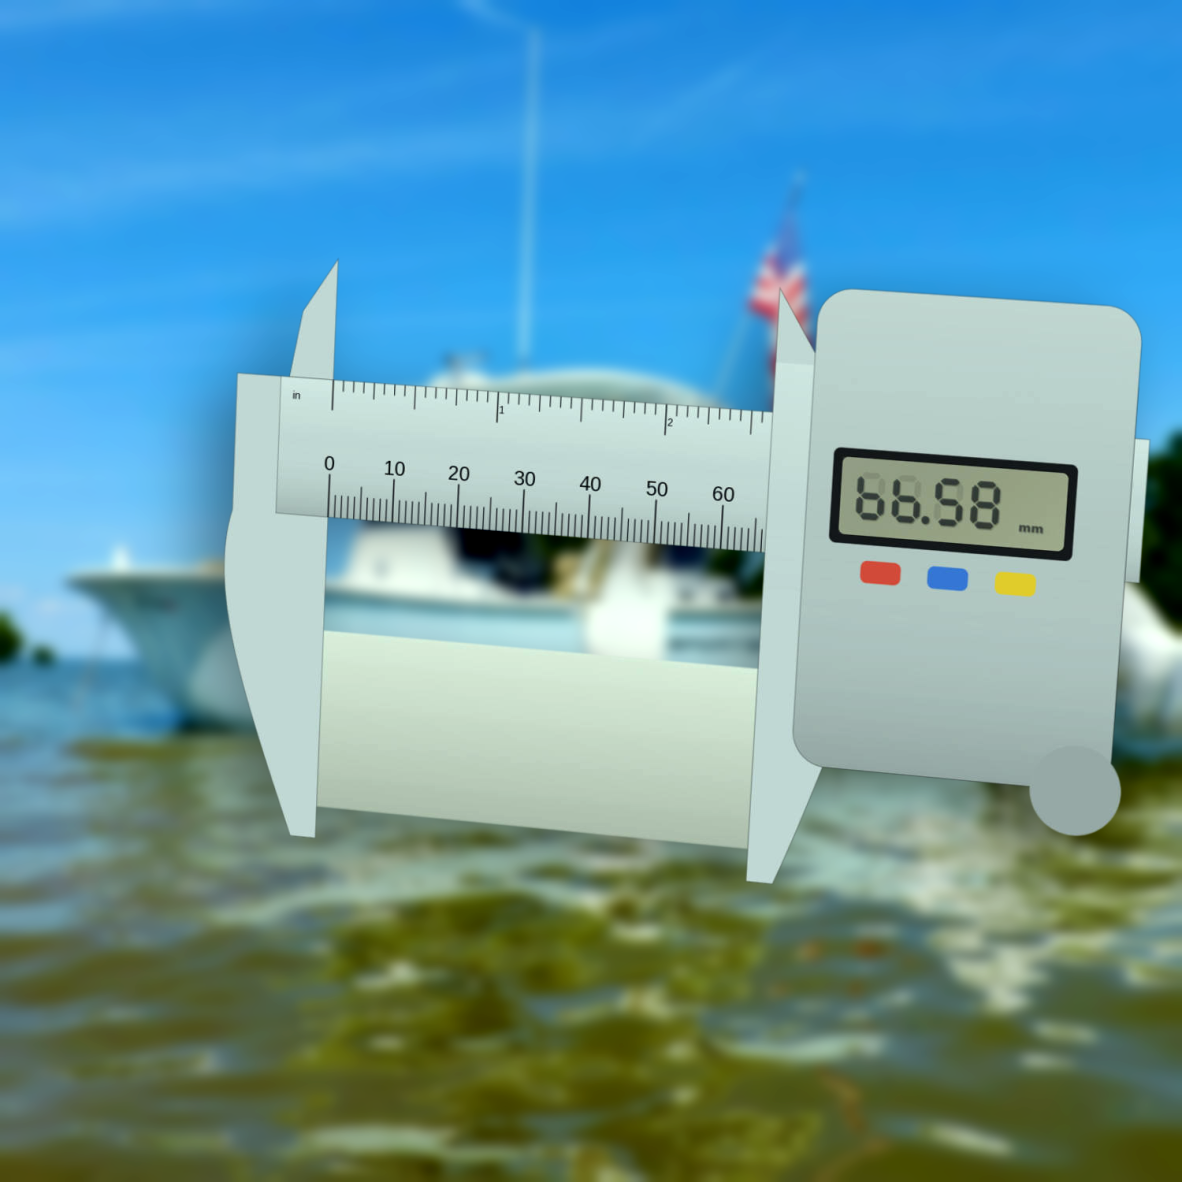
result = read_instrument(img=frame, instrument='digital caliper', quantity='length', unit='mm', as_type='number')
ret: 66.58 mm
